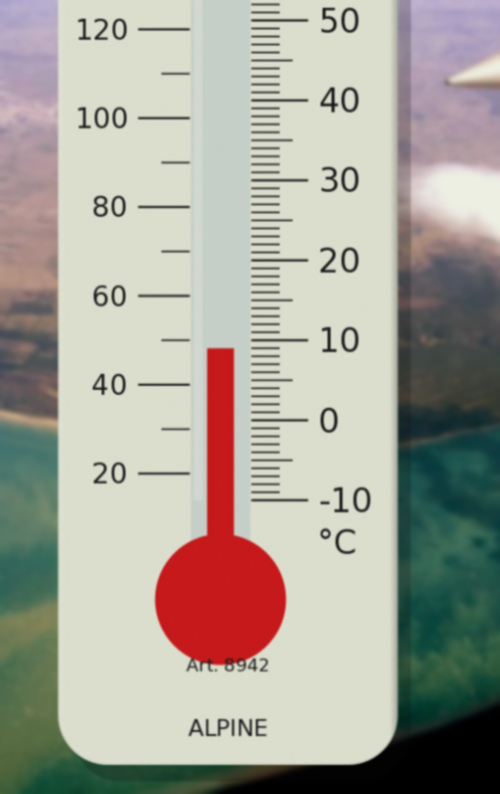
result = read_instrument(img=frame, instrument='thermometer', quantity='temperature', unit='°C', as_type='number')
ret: 9 °C
